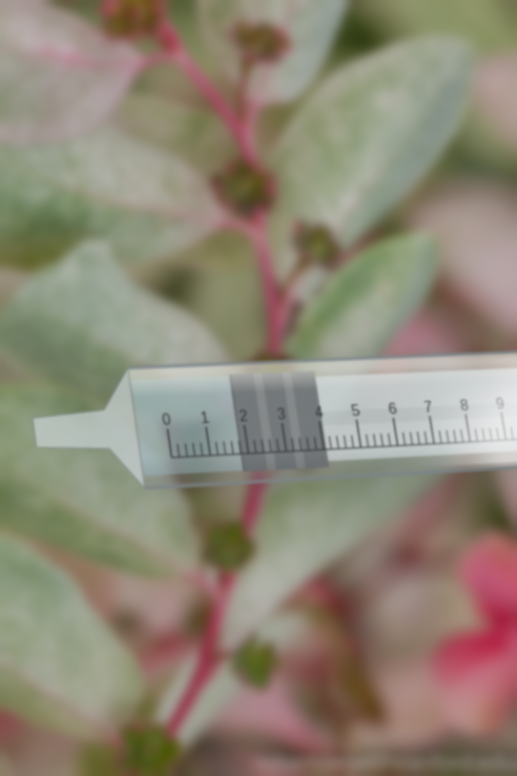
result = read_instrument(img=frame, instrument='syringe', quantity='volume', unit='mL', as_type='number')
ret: 1.8 mL
